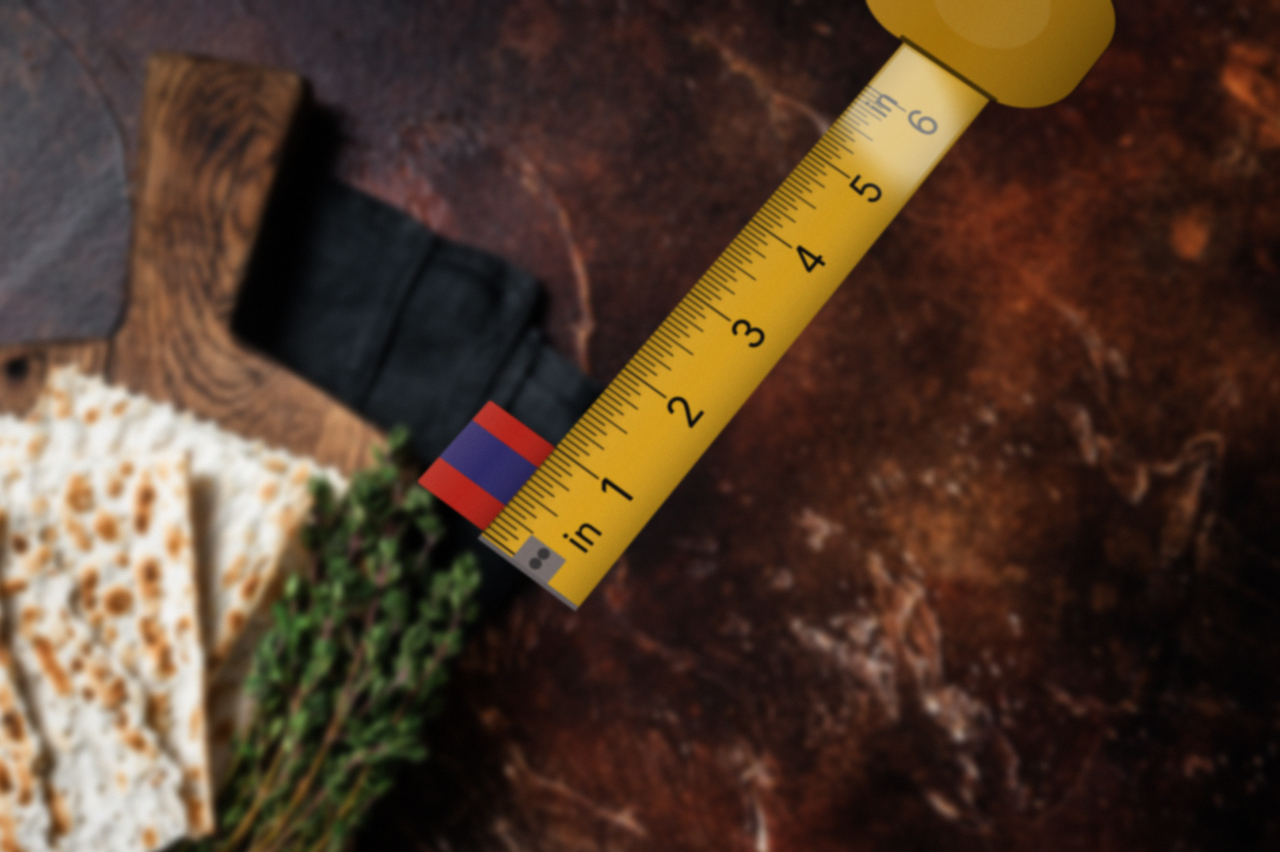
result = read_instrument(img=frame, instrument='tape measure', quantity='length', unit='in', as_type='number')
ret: 1 in
